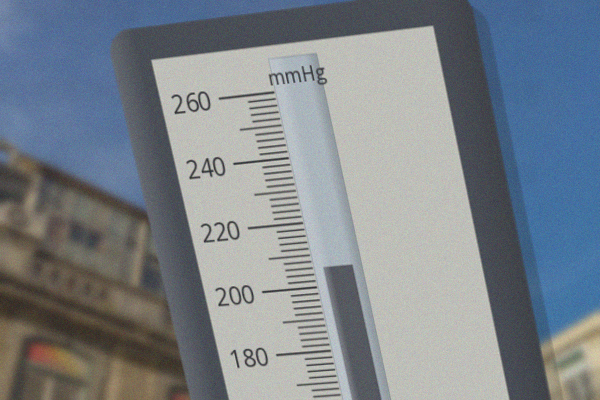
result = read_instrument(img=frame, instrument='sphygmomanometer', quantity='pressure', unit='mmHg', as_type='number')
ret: 206 mmHg
